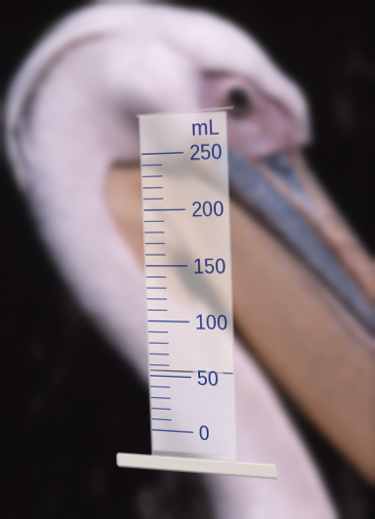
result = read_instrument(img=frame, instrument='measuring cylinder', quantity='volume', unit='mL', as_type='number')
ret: 55 mL
